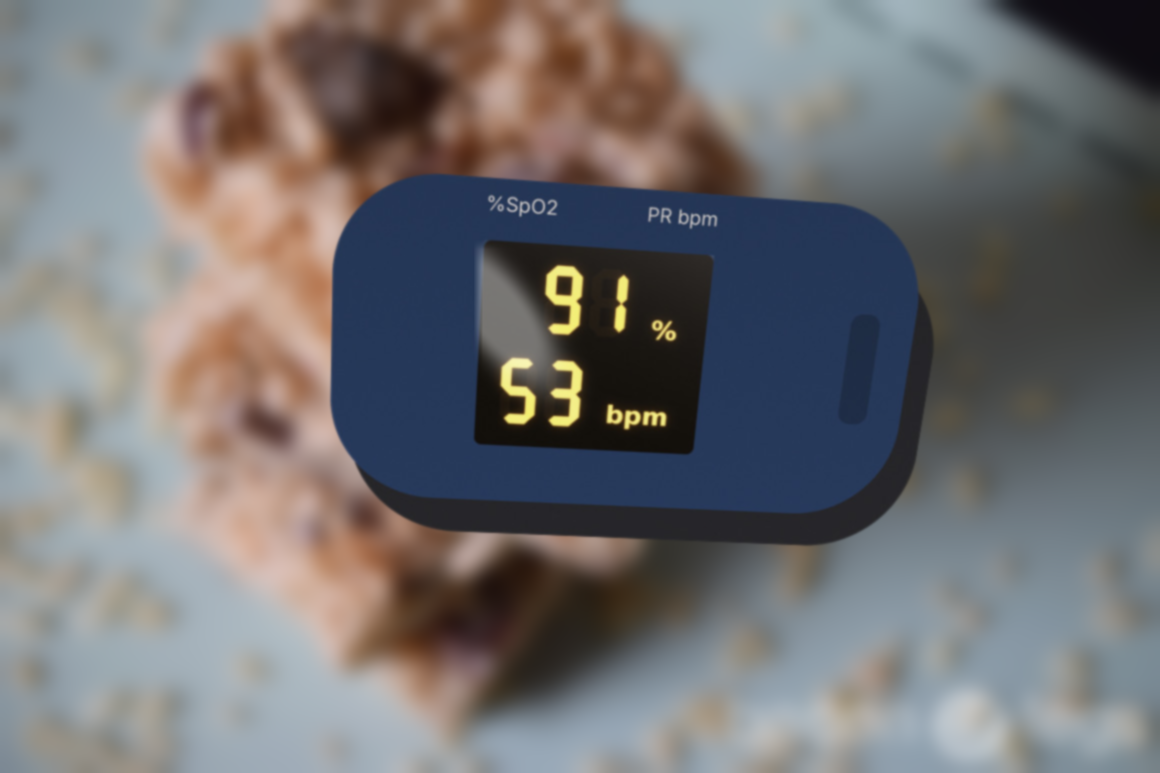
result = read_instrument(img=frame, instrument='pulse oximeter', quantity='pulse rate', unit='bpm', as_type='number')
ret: 53 bpm
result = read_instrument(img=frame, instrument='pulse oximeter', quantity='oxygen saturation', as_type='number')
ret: 91 %
